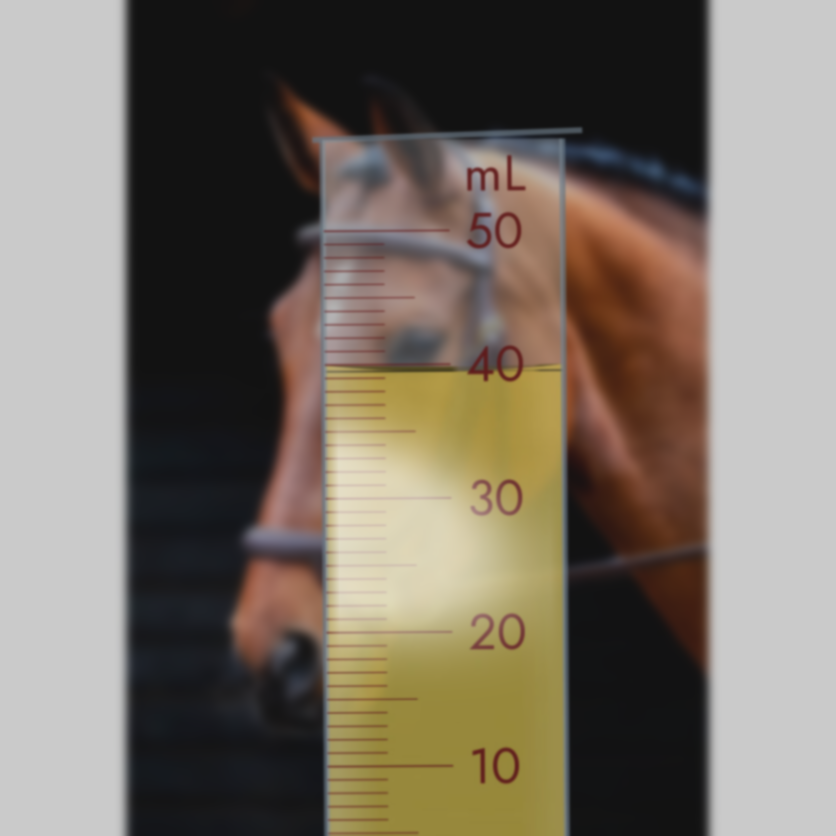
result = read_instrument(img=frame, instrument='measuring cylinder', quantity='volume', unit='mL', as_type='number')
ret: 39.5 mL
